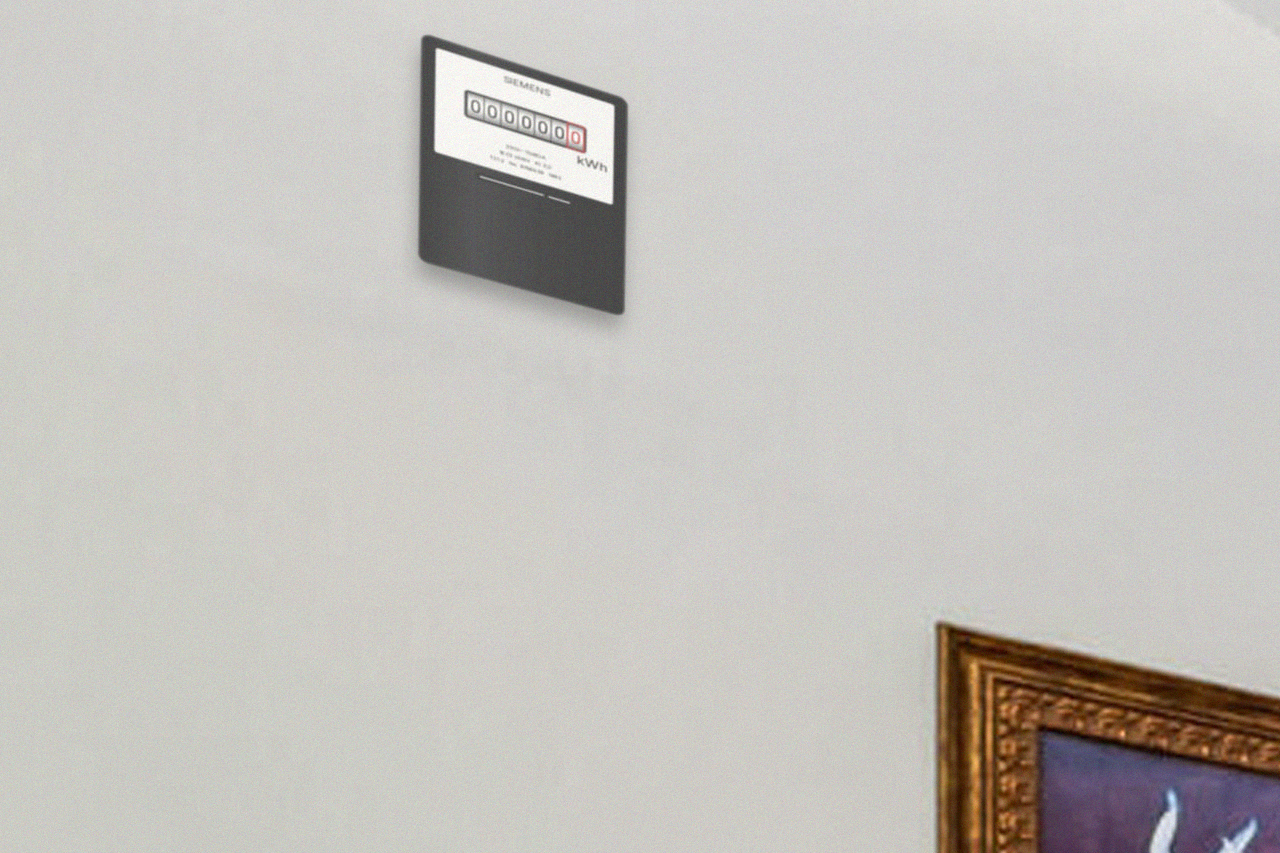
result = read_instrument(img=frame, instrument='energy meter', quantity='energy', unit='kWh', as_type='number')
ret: 0.0 kWh
